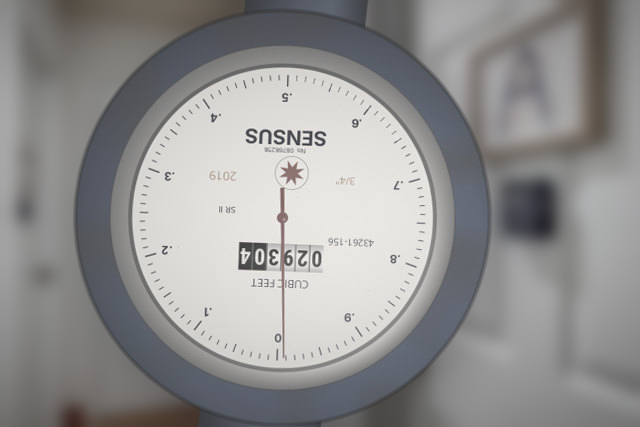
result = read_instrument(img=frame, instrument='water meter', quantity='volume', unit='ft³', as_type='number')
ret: 29303.99 ft³
